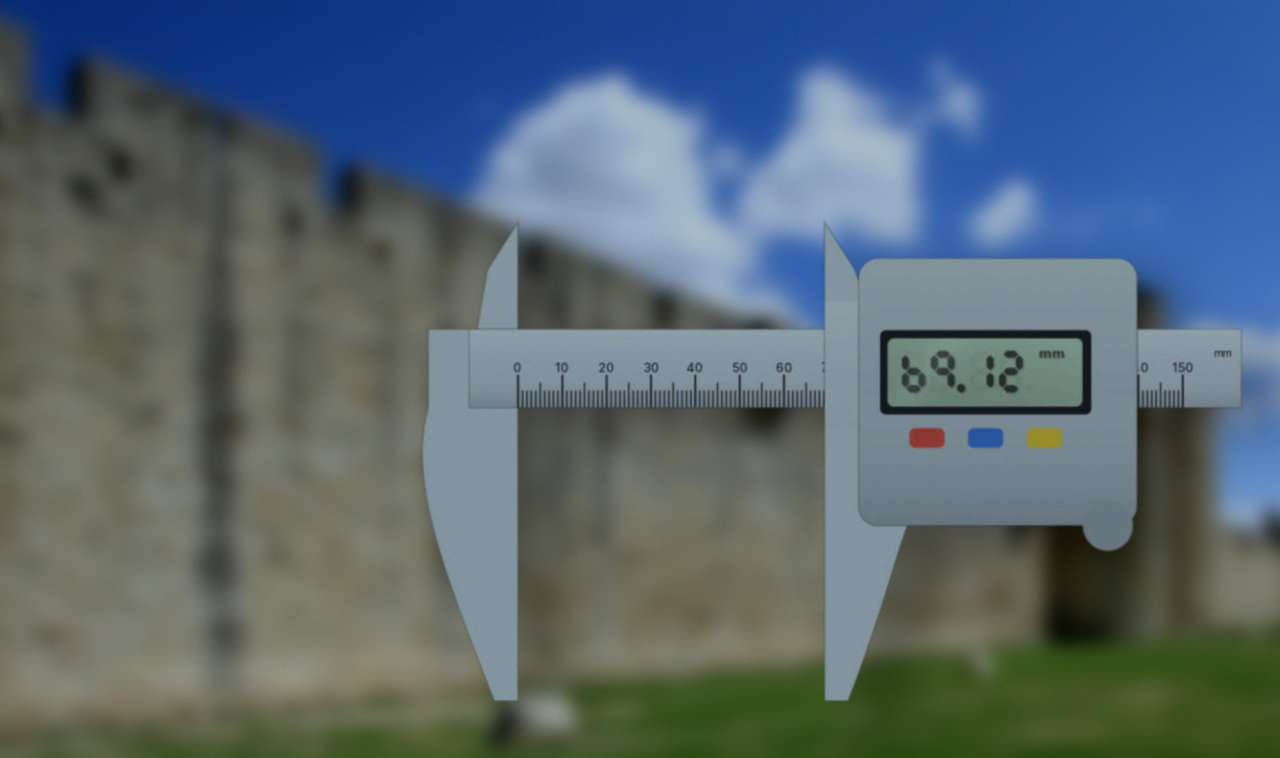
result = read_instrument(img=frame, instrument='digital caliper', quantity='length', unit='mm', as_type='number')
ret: 69.12 mm
